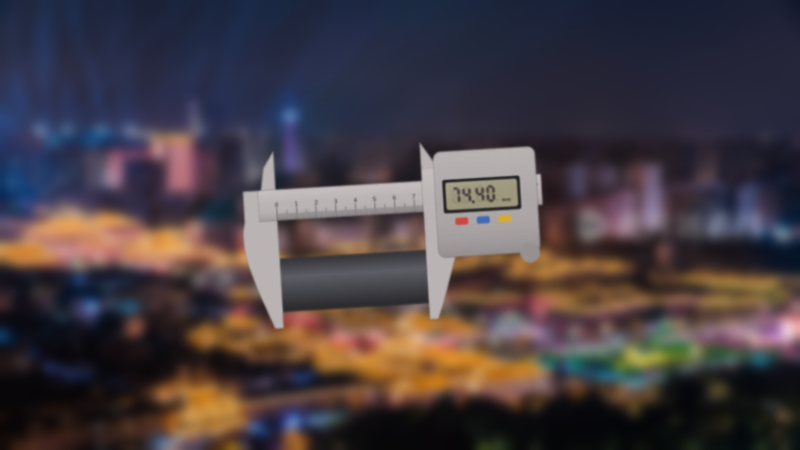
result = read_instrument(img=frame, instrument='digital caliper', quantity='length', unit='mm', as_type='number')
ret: 74.40 mm
